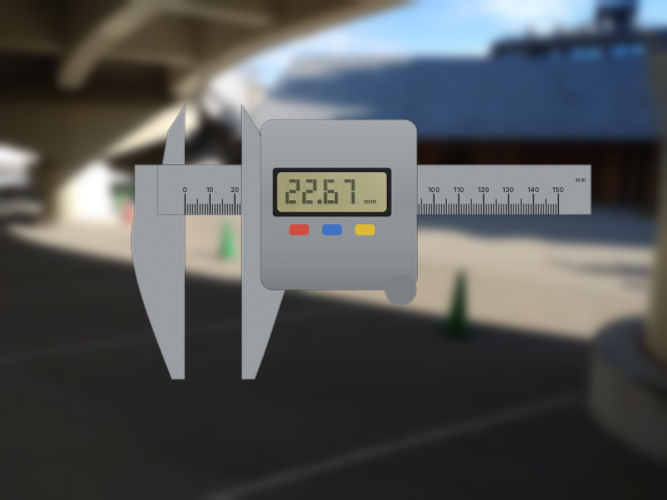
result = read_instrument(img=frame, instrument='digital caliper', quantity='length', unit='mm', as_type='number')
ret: 22.67 mm
